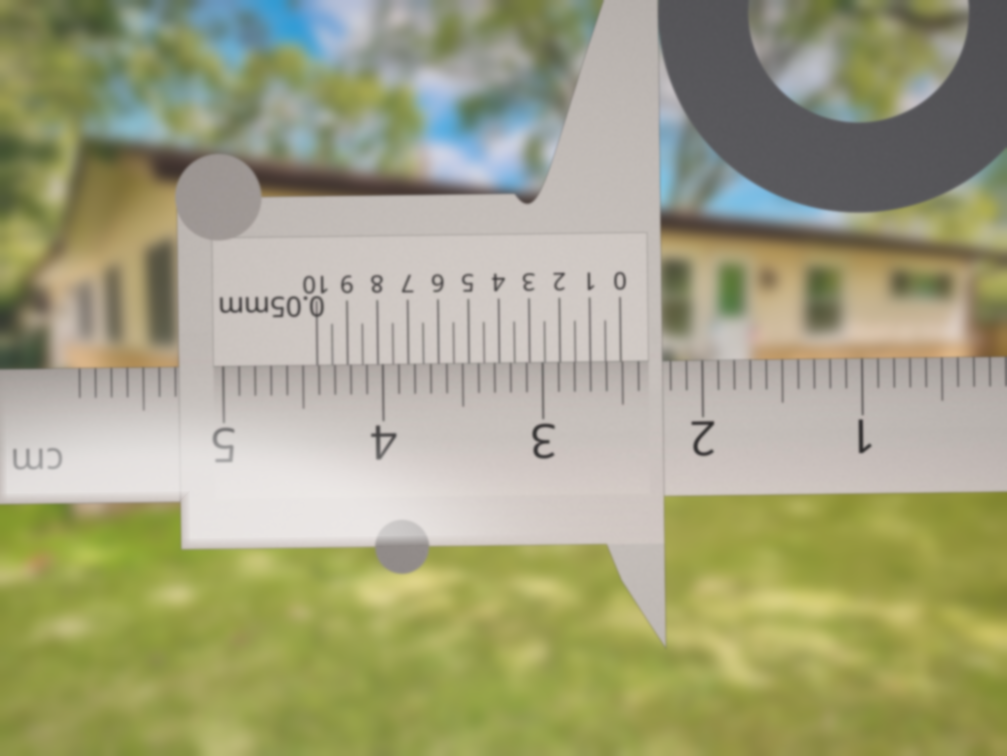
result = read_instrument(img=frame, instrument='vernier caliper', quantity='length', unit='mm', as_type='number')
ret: 25.1 mm
